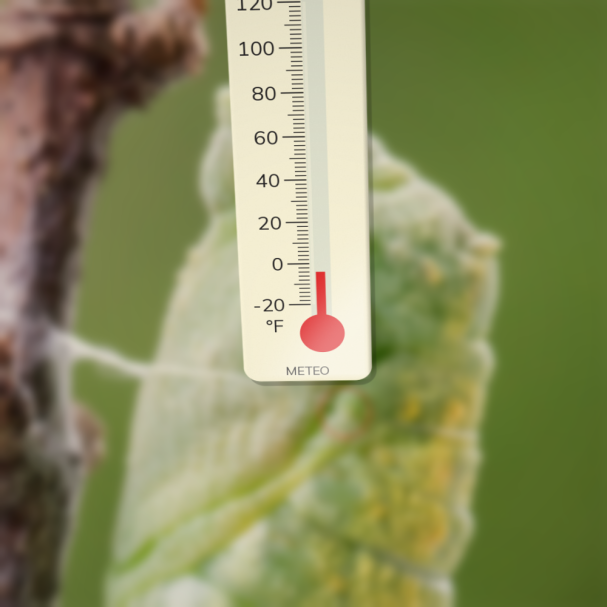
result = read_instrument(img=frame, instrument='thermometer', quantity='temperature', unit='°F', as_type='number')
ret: -4 °F
